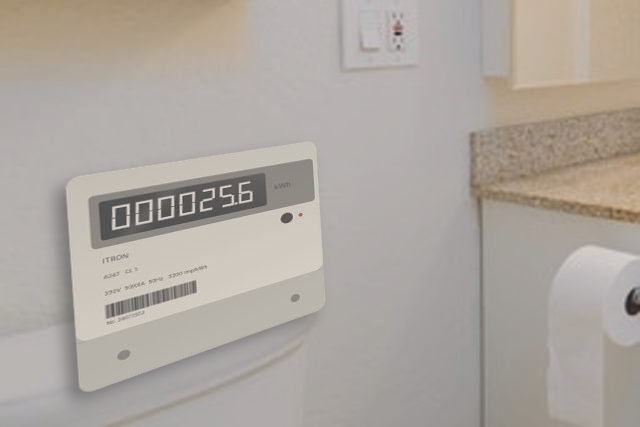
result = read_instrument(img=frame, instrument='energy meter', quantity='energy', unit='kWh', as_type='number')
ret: 25.6 kWh
